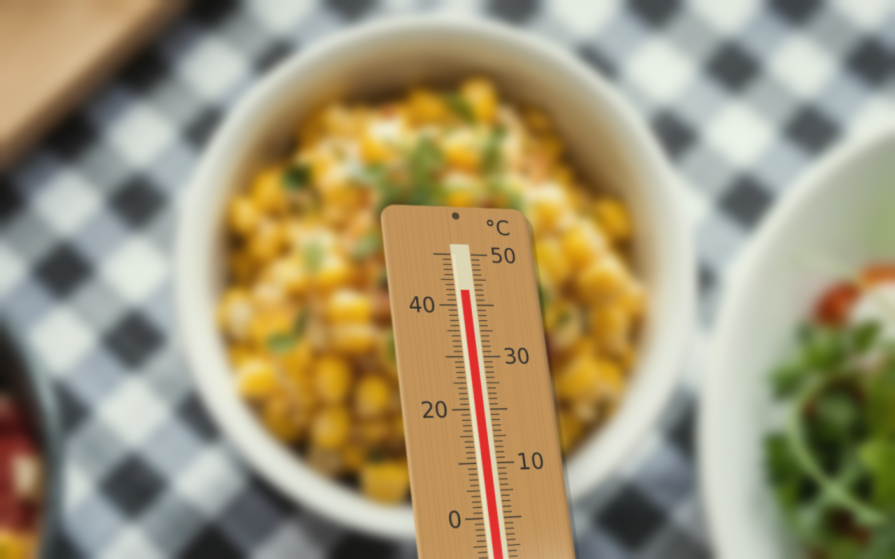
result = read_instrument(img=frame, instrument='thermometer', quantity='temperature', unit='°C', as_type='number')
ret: 43 °C
